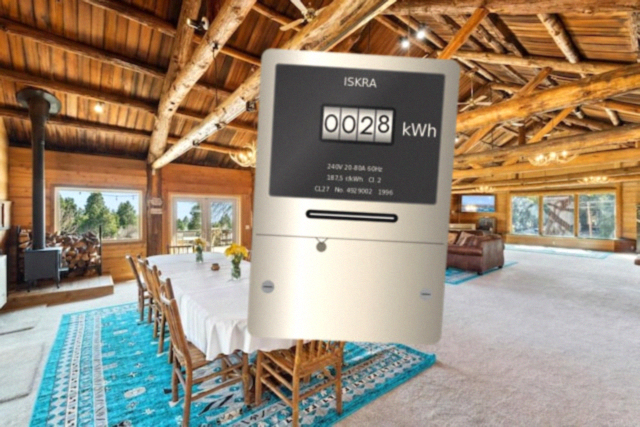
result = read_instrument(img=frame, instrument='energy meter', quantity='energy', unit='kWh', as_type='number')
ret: 28 kWh
